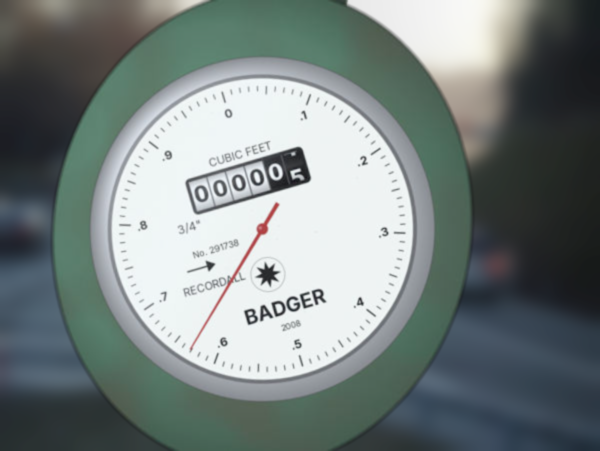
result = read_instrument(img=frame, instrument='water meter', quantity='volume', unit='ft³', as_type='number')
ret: 4.63 ft³
